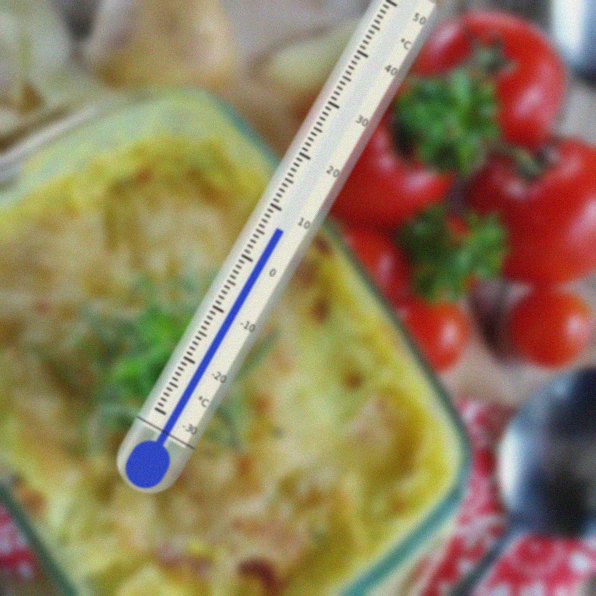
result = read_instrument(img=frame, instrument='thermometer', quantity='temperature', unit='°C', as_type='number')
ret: 7 °C
